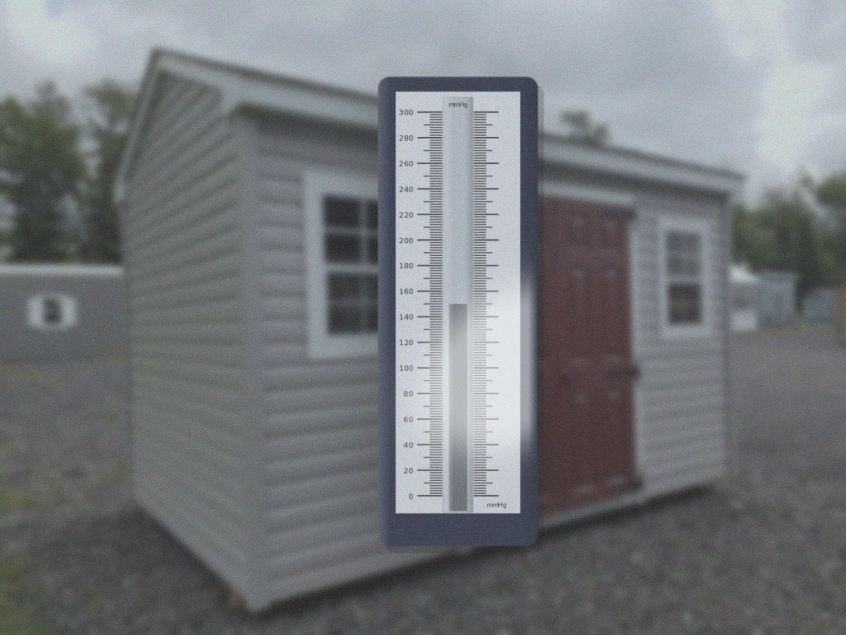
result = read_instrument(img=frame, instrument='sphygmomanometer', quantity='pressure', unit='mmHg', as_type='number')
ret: 150 mmHg
